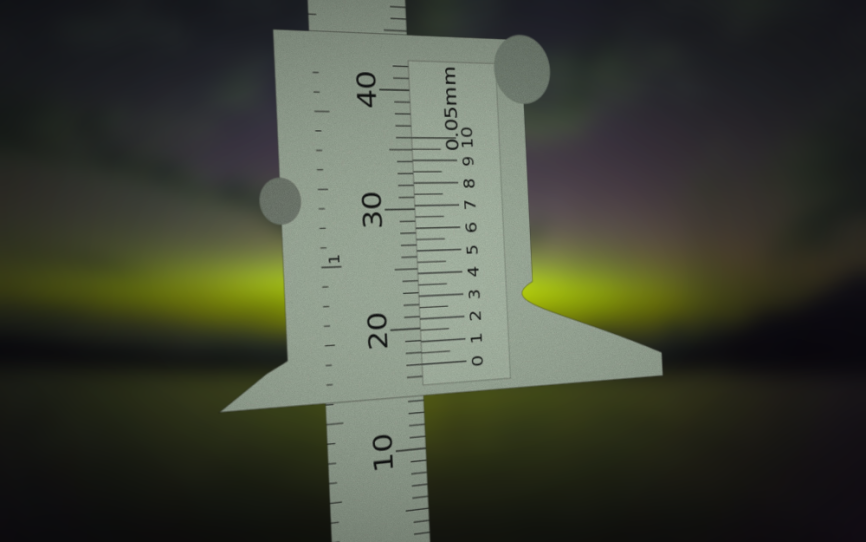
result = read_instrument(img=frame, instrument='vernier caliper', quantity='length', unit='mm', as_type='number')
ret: 17.0 mm
